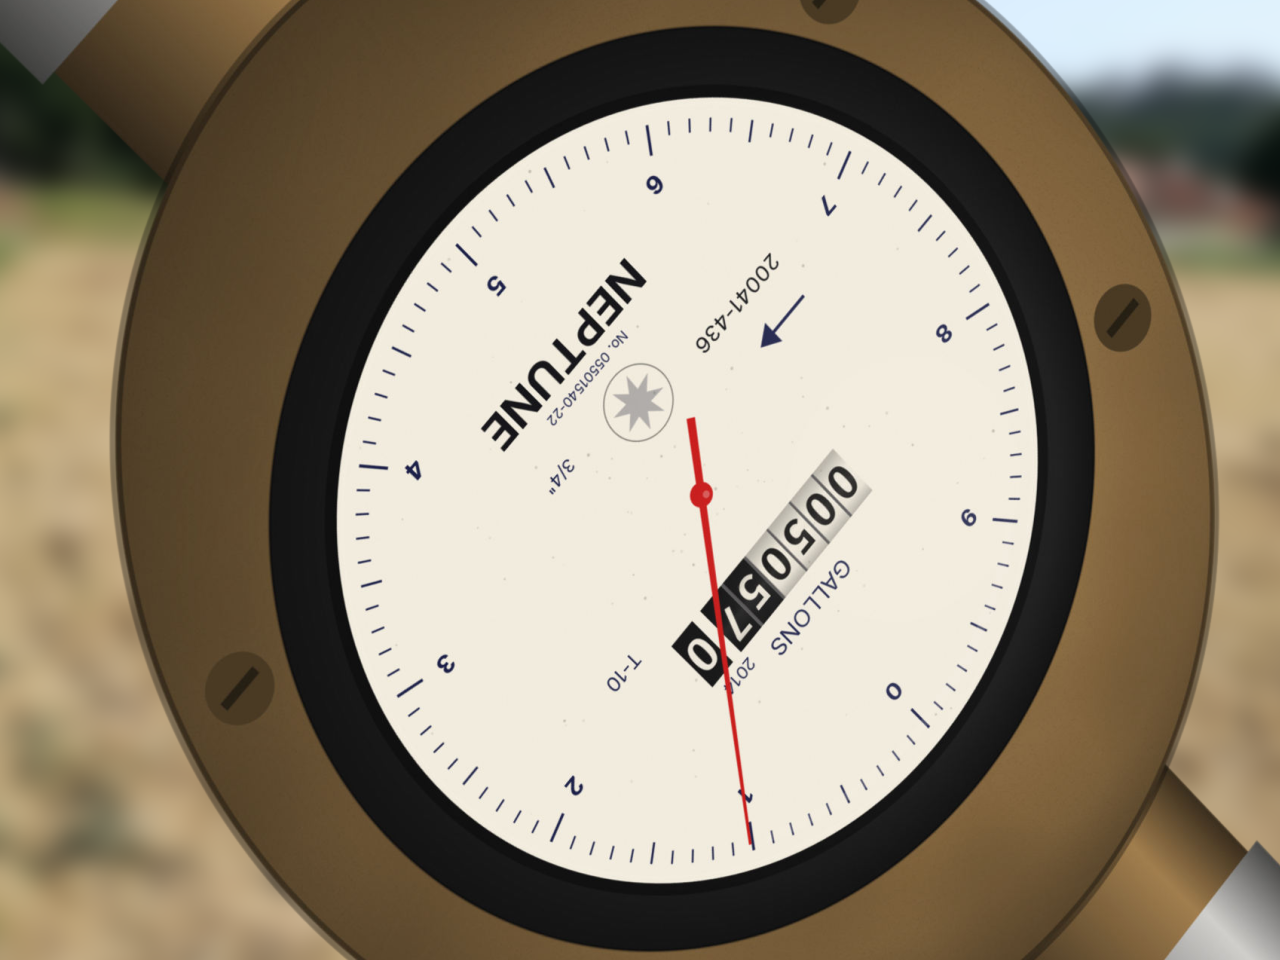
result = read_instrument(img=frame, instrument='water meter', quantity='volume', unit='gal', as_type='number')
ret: 50571.0 gal
